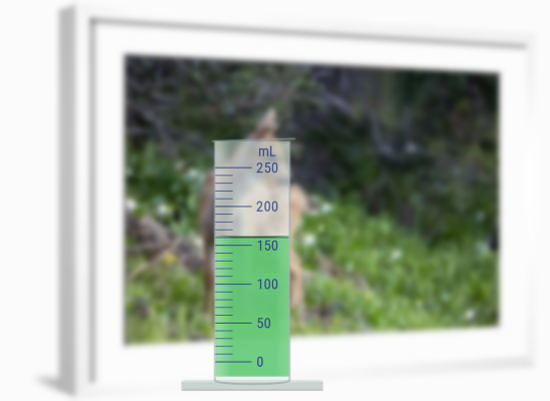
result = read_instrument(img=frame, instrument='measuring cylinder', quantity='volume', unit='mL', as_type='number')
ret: 160 mL
